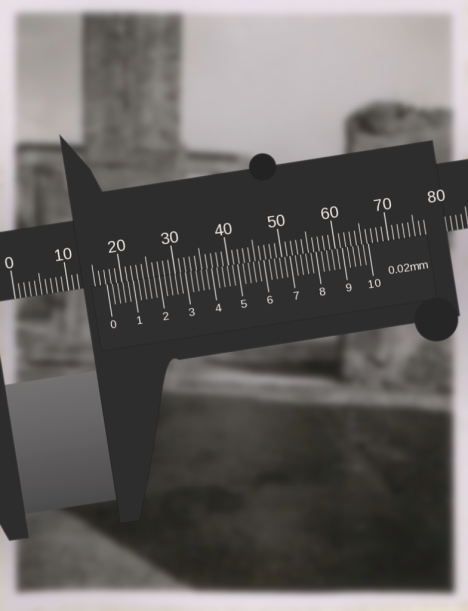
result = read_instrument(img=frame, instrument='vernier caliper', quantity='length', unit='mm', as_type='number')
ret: 17.2 mm
